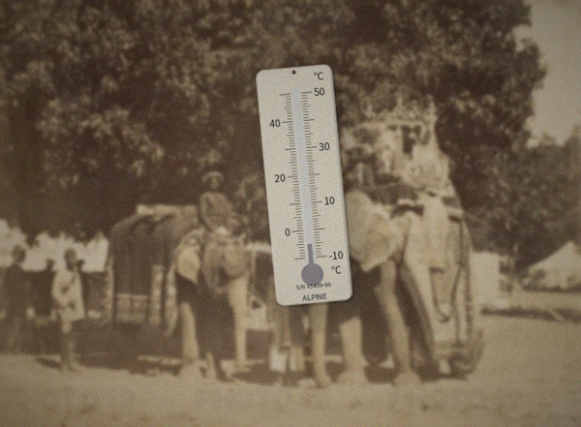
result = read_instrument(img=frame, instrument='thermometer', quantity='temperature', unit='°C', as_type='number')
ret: -5 °C
